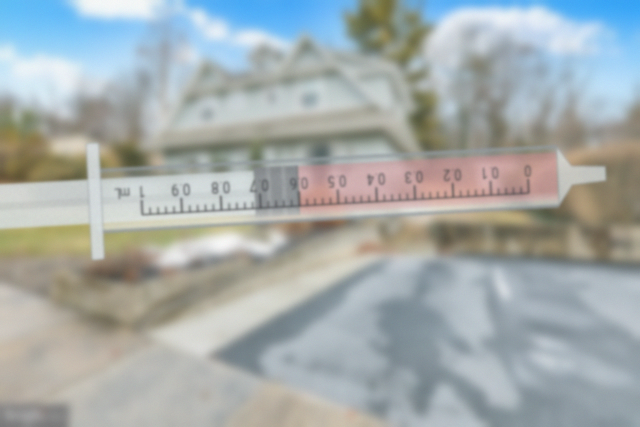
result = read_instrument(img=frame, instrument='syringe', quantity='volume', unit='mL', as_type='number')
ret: 0.6 mL
